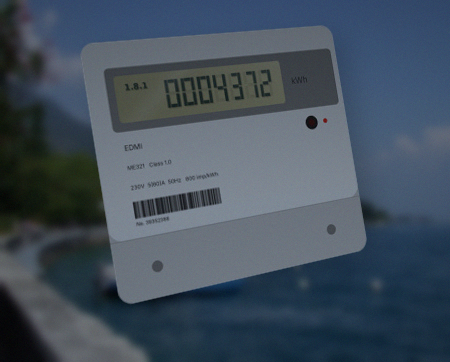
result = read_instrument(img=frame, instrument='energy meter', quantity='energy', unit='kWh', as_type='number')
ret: 4372 kWh
